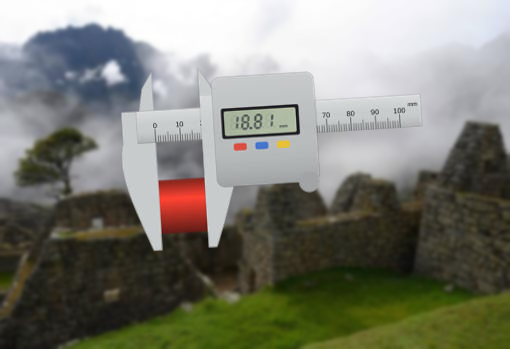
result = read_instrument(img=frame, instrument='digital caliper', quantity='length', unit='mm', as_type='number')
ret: 18.81 mm
